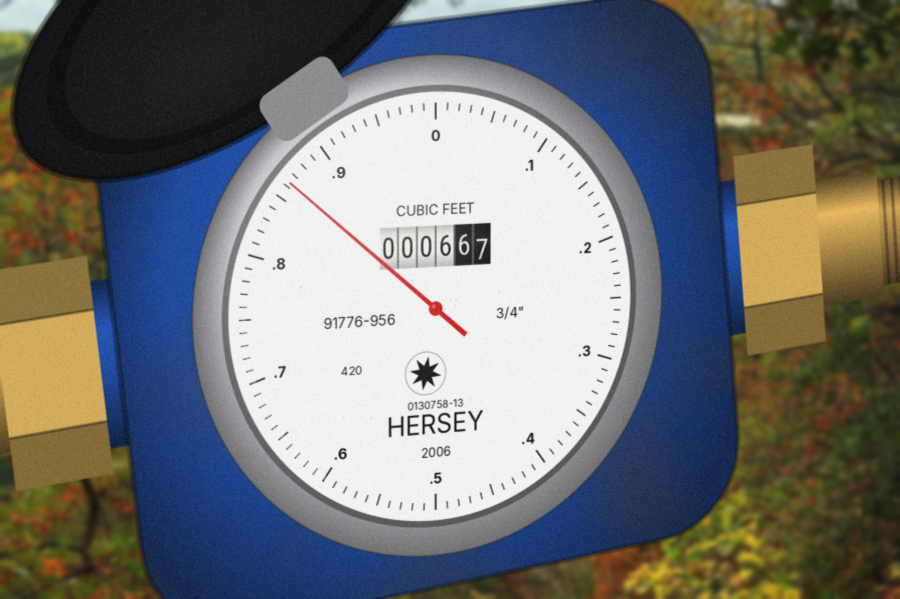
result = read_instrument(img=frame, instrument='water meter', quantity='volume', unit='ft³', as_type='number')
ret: 666.86 ft³
